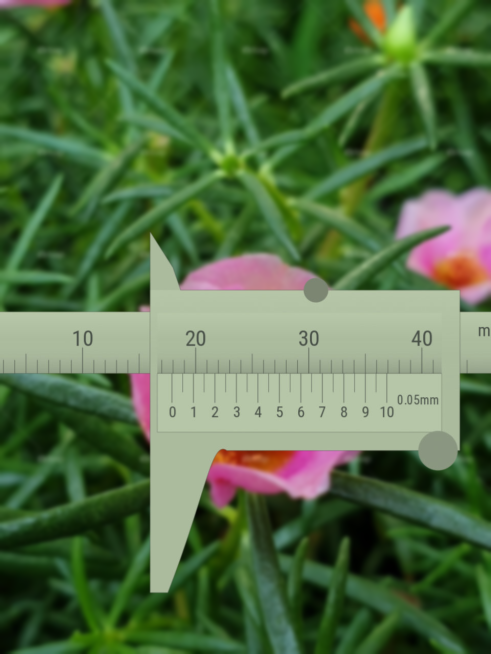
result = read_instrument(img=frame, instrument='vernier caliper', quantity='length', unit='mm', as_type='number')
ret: 17.9 mm
